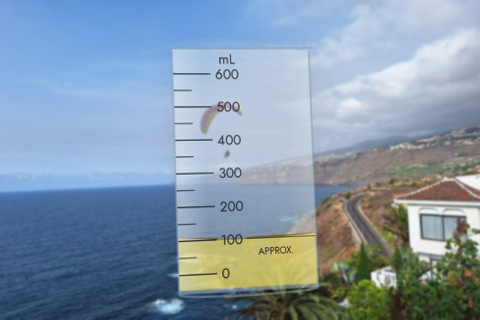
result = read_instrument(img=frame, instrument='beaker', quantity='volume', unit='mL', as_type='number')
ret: 100 mL
